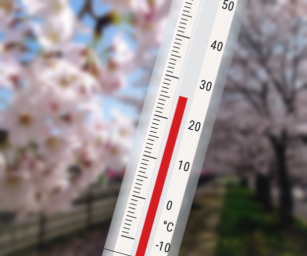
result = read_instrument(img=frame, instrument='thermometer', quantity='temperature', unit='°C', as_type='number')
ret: 26 °C
